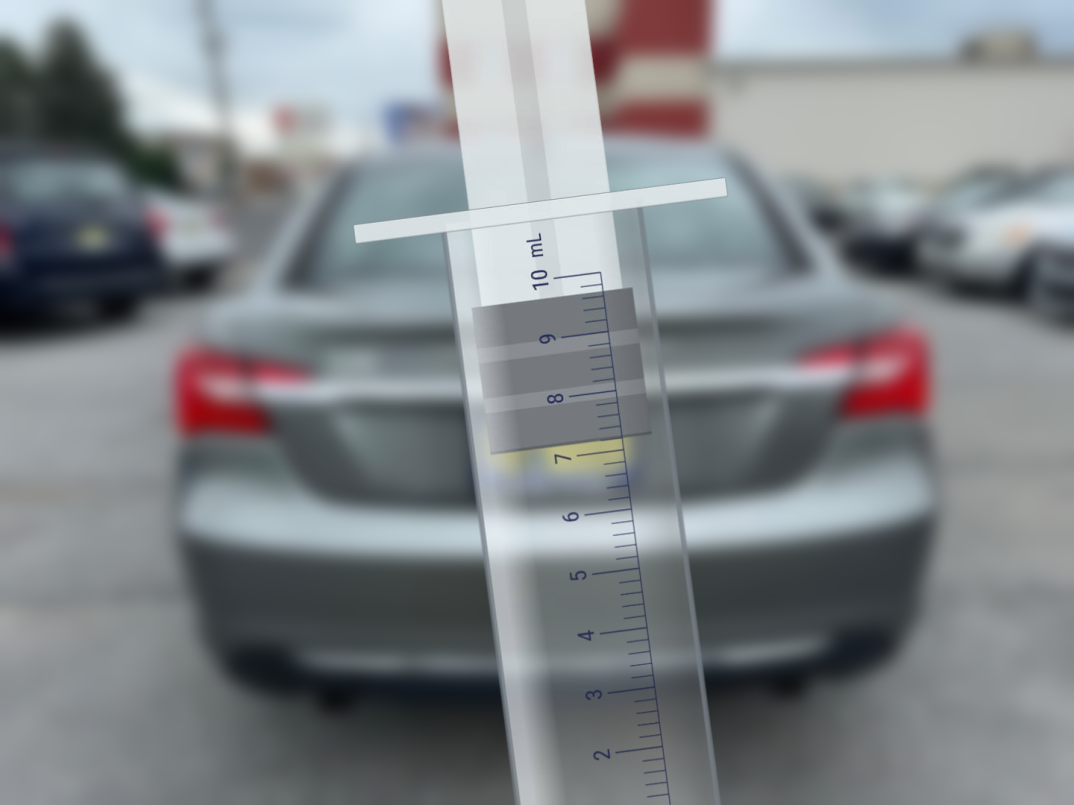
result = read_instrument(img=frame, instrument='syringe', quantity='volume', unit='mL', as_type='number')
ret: 7.2 mL
